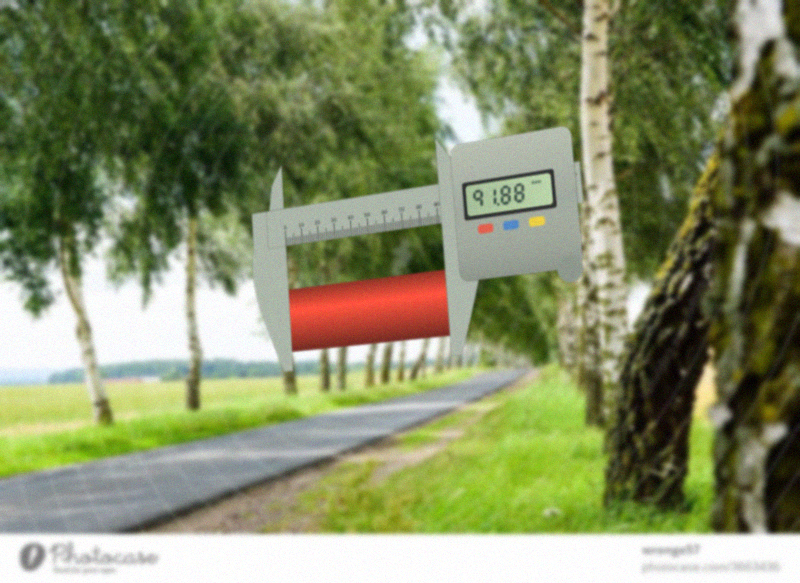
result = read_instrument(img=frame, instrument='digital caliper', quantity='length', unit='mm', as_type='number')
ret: 91.88 mm
